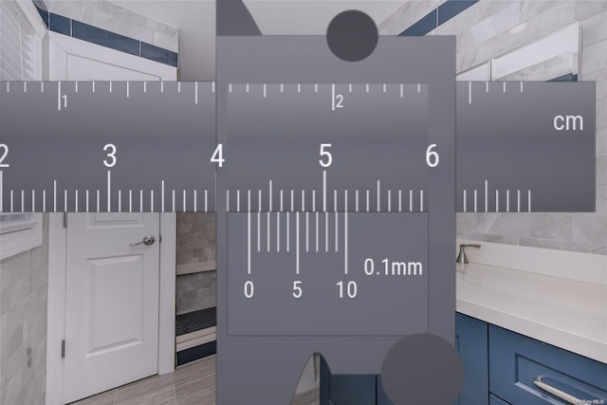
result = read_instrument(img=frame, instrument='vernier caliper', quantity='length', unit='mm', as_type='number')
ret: 43.0 mm
